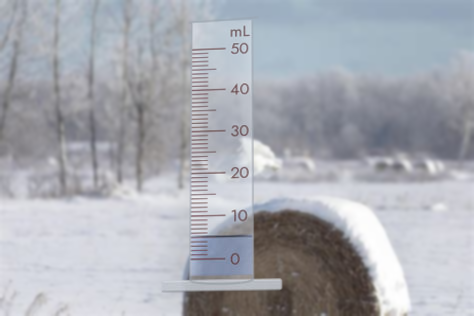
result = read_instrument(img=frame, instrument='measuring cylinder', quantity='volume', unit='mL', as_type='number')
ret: 5 mL
